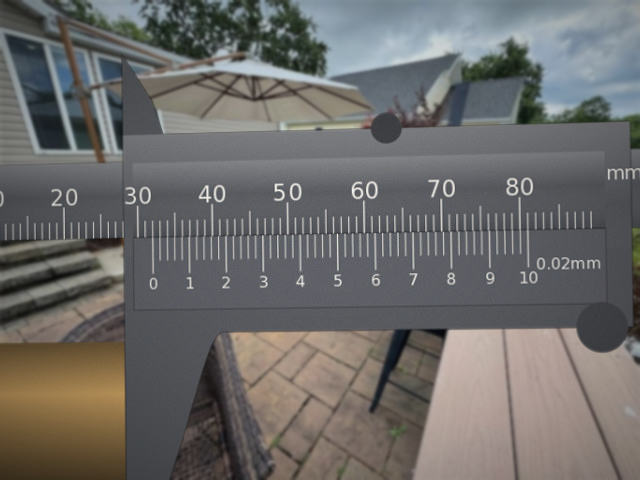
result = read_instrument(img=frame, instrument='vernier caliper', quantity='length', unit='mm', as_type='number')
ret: 32.0 mm
